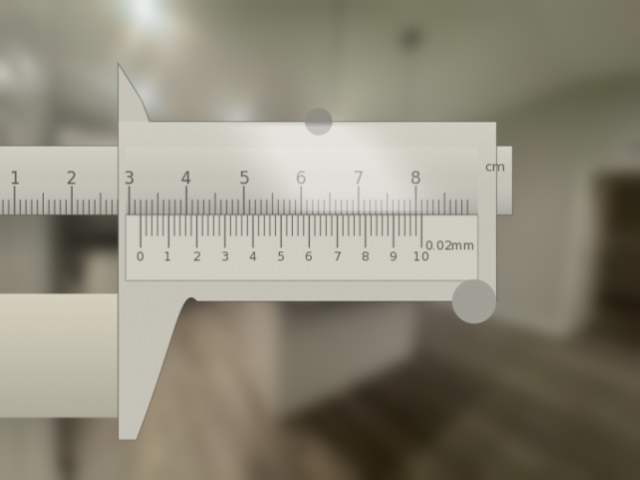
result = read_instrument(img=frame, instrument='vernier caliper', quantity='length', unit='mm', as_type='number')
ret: 32.0 mm
